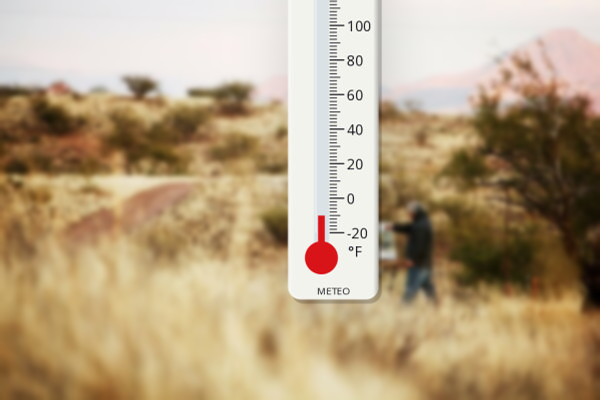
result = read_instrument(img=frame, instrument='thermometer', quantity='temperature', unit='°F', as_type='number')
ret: -10 °F
